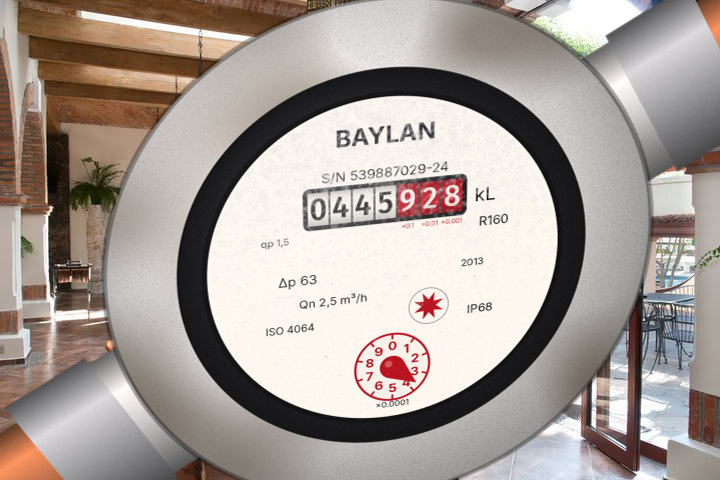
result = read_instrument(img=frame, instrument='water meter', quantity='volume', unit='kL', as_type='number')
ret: 445.9283 kL
